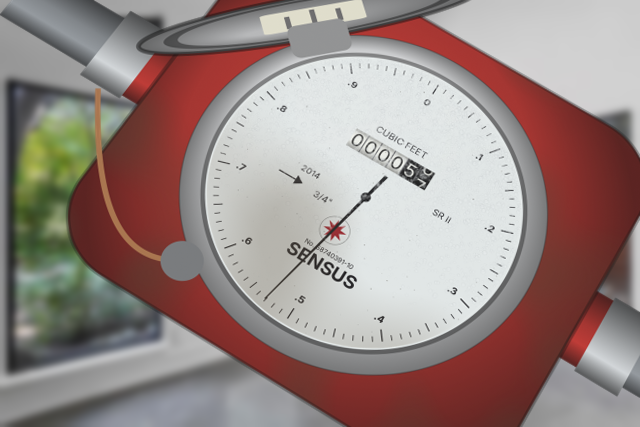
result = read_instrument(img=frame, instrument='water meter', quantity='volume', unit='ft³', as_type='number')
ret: 56.53 ft³
